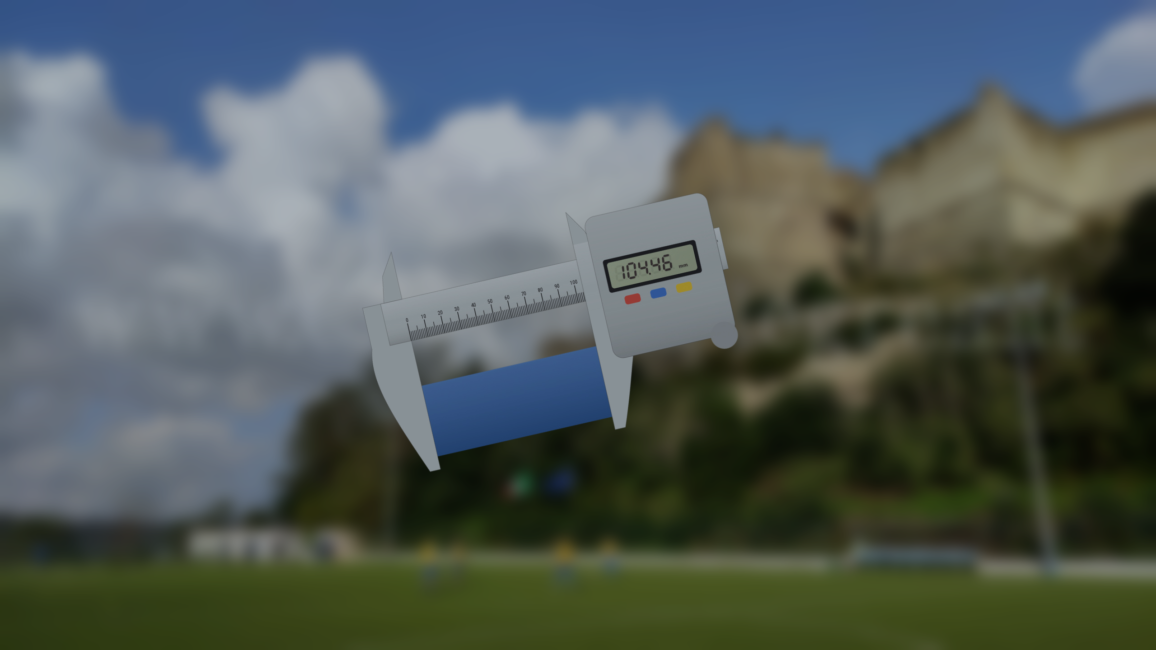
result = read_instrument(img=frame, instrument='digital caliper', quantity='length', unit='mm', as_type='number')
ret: 104.46 mm
